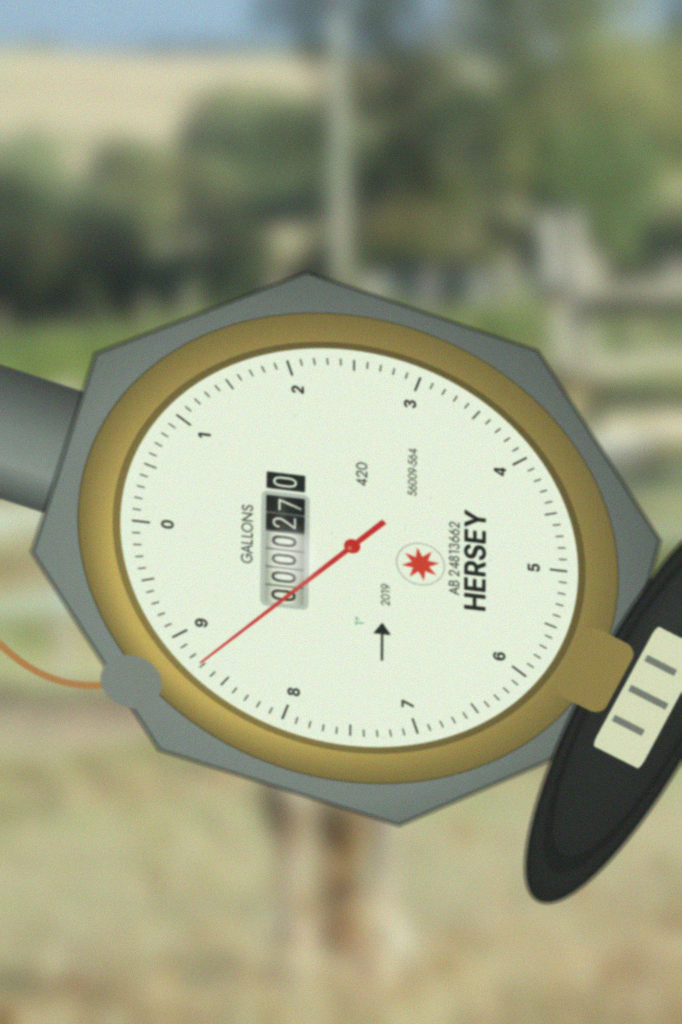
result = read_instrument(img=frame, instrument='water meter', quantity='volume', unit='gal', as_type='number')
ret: 268.7 gal
